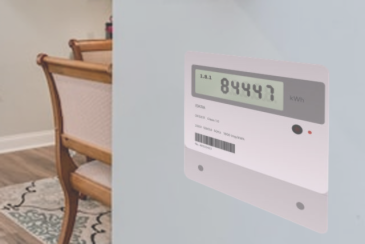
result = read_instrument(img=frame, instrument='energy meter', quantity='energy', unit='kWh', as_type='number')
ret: 84447 kWh
